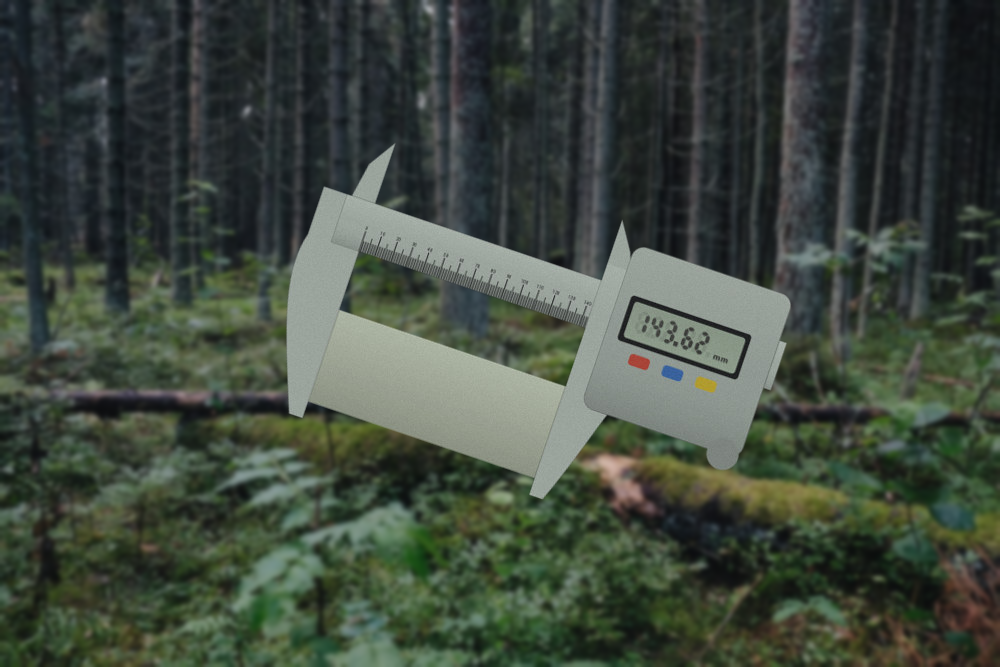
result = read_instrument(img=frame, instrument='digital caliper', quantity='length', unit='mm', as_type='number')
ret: 143.62 mm
